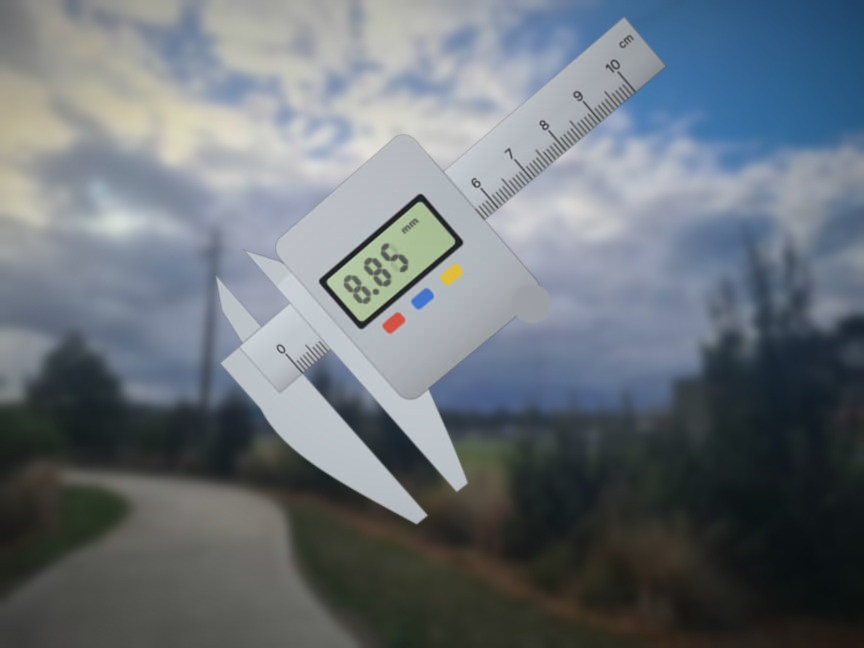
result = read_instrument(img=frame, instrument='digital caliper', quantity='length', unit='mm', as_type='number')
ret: 8.85 mm
